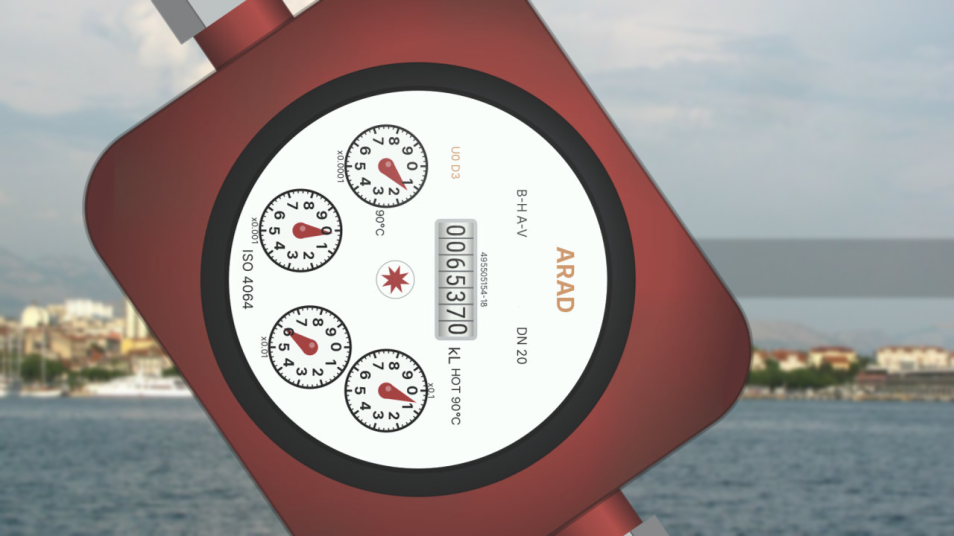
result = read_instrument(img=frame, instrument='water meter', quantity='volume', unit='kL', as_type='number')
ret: 65370.0601 kL
